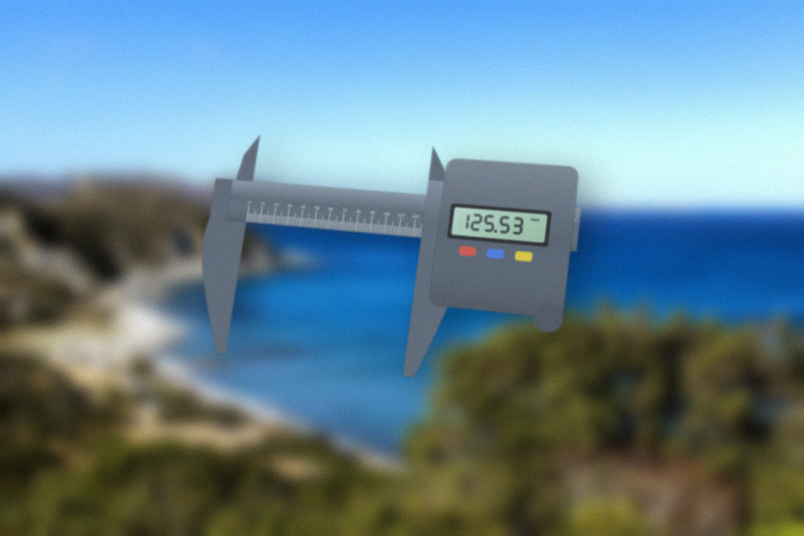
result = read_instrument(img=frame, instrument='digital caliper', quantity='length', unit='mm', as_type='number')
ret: 125.53 mm
